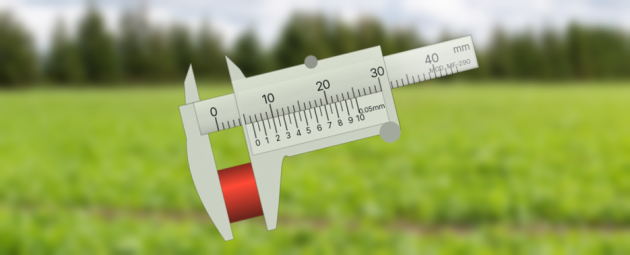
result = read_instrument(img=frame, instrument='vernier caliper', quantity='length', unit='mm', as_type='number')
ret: 6.2 mm
